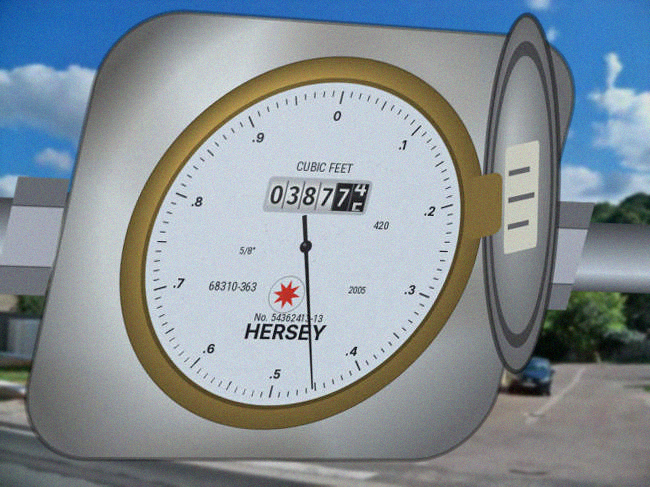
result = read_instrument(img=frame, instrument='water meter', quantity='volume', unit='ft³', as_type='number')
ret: 38774.45 ft³
